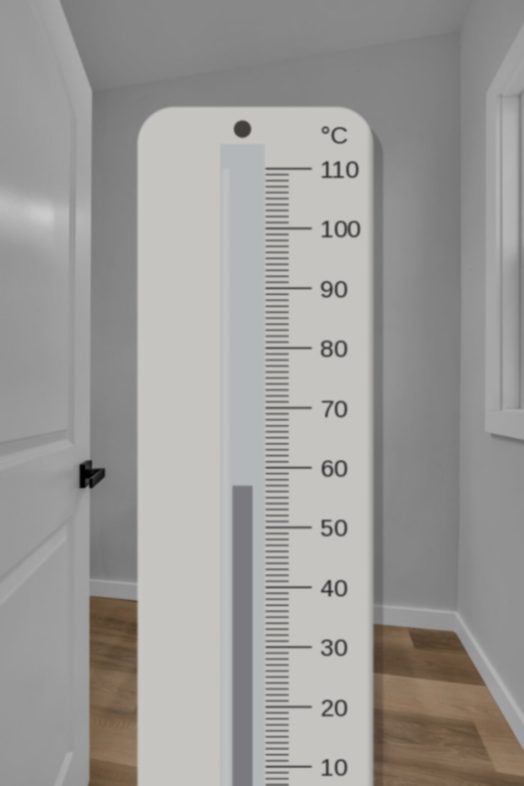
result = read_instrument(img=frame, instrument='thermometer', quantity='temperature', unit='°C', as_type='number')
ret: 57 °C
